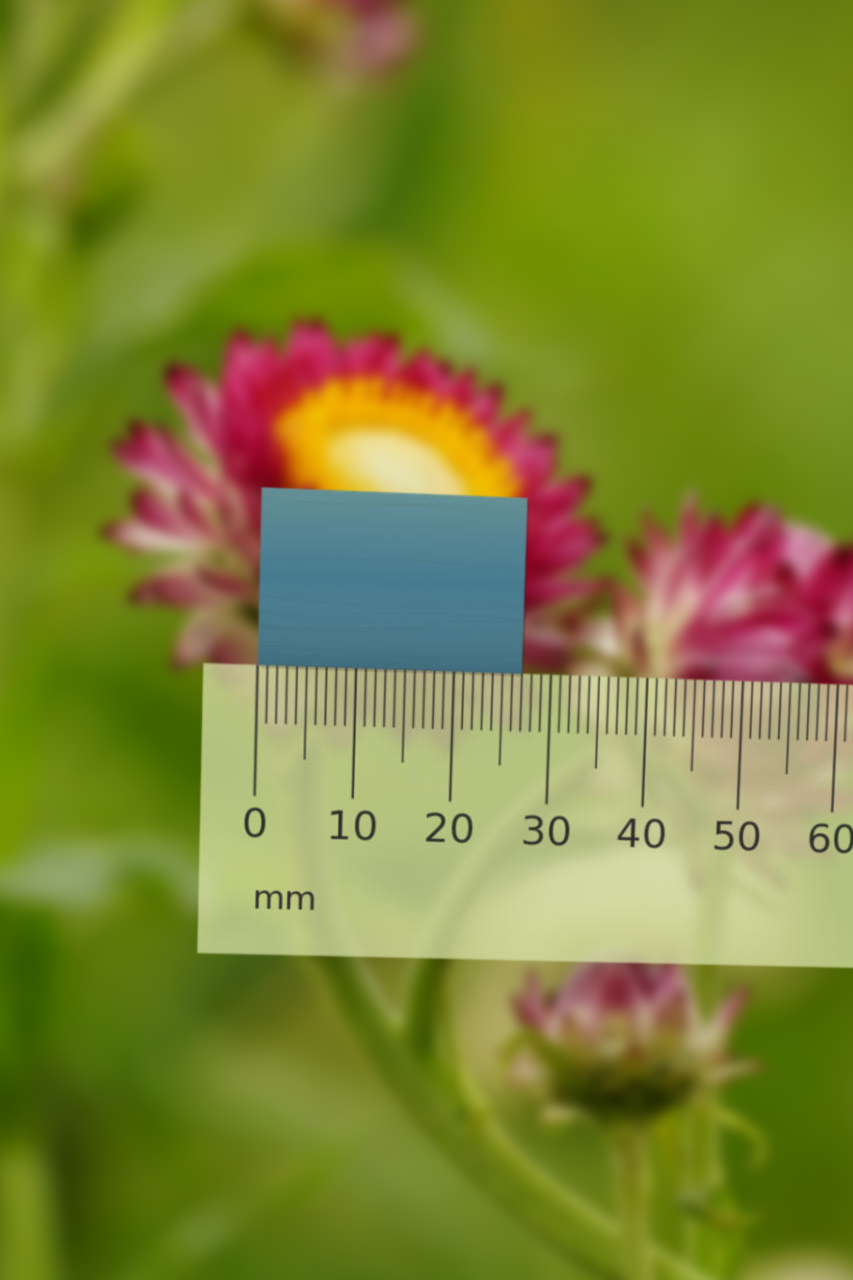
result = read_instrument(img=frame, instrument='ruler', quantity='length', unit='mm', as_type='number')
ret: 27 mm
